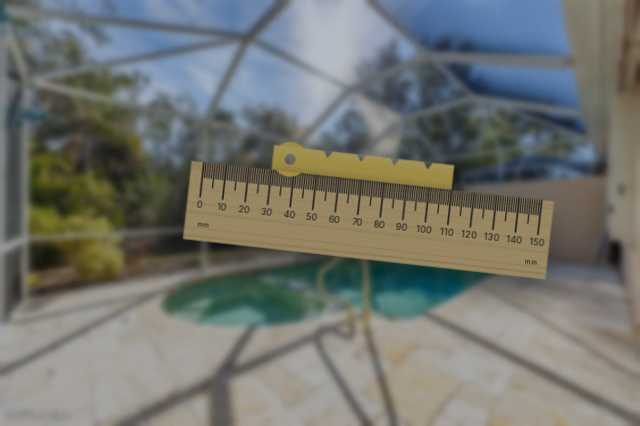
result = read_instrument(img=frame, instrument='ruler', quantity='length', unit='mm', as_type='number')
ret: 80 mm
